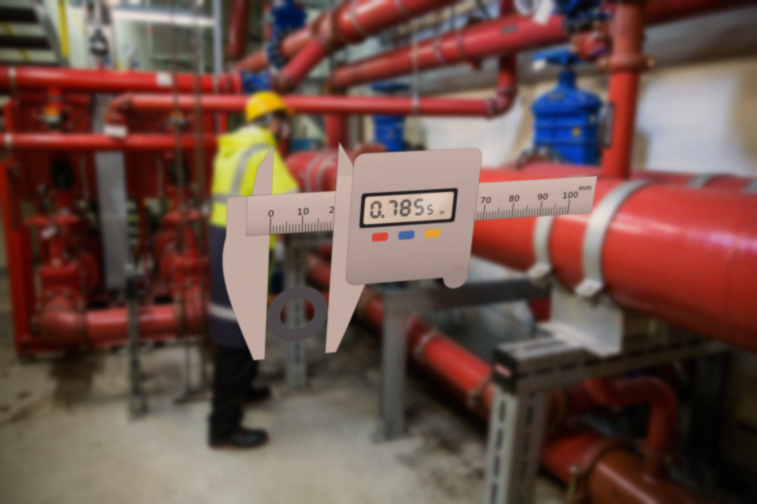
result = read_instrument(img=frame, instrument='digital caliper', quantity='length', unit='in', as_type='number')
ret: 0.7855 in
